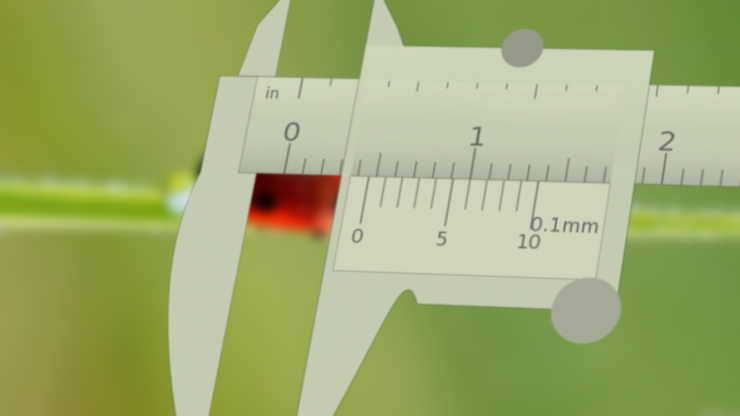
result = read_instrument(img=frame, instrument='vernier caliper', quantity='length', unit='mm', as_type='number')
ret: 4.6 mm
